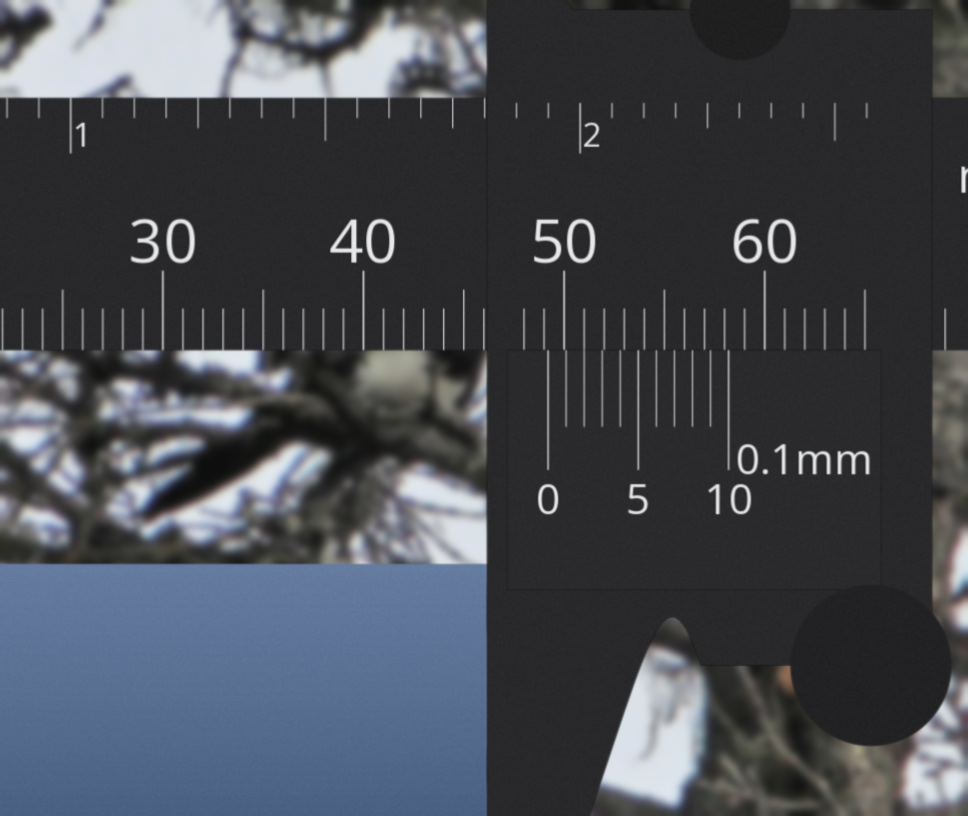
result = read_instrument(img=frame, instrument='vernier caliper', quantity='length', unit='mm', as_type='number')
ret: 49.2 mm
